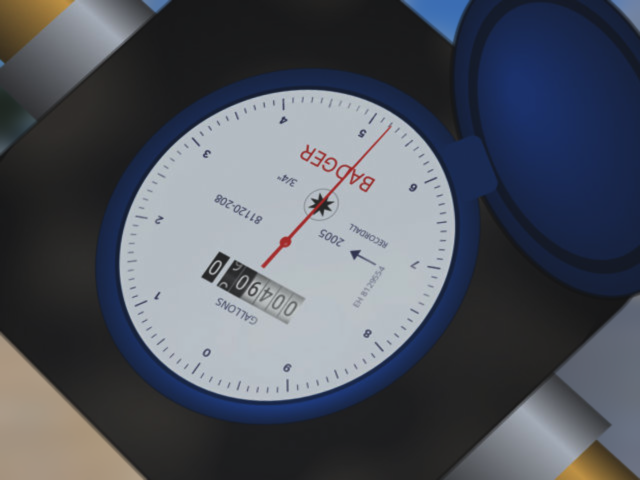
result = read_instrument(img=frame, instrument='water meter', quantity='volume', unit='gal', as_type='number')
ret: 49055.2 gal
